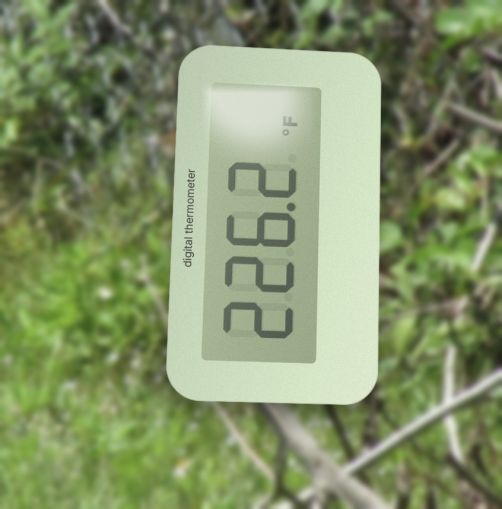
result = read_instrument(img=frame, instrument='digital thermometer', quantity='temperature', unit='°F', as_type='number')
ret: 226.2 °F
